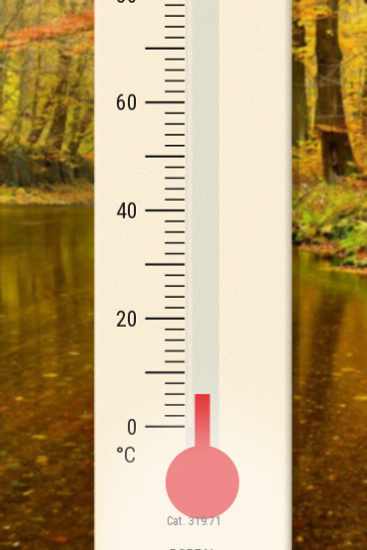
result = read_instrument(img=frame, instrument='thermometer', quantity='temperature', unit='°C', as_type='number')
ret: 6 °C
